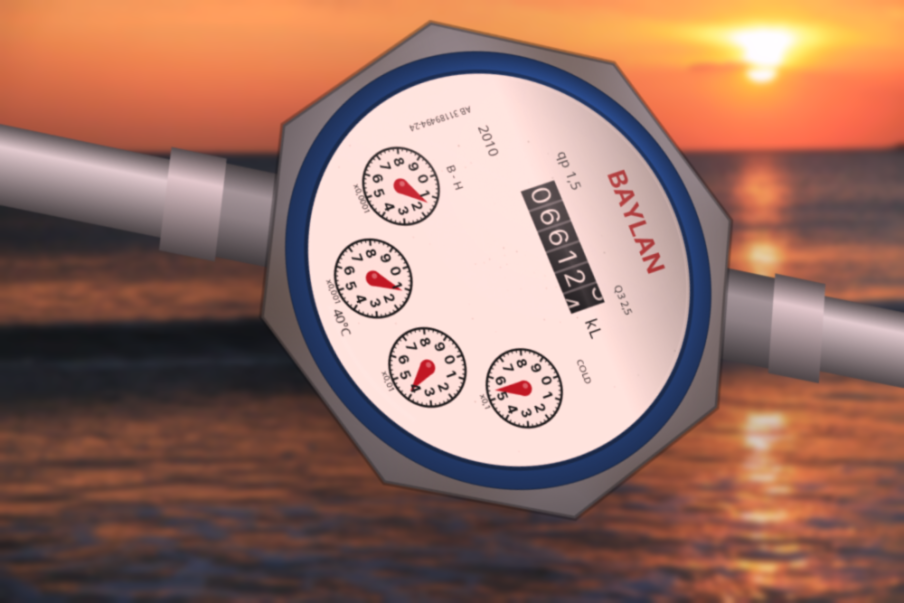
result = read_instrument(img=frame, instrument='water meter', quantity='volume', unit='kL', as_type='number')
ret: 66123.5411 kL
